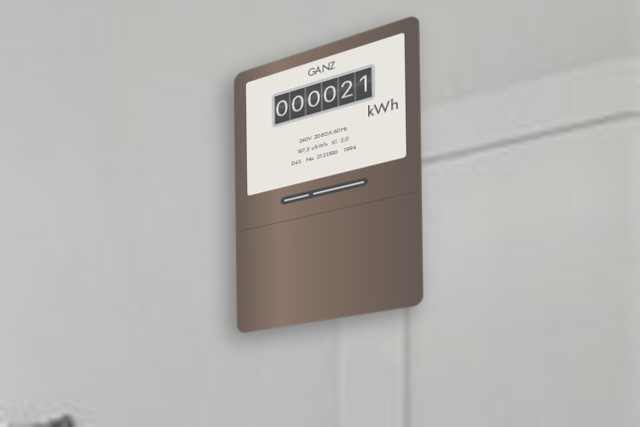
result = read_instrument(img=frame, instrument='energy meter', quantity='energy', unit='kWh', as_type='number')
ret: 21 kWh
